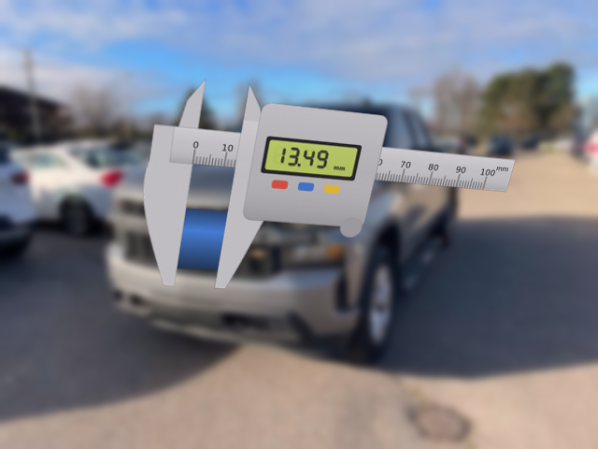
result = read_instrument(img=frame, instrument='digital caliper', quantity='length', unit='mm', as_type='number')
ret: 13.49 mm
